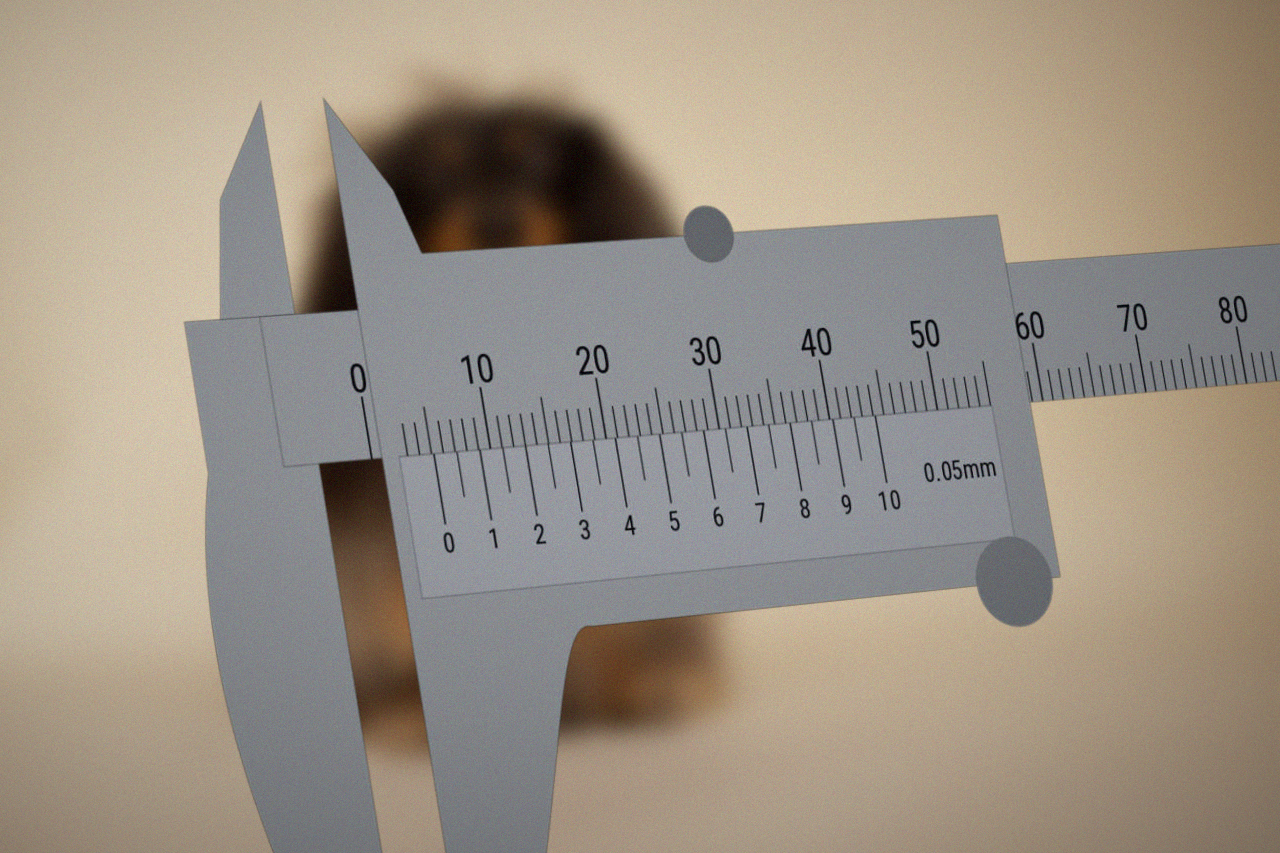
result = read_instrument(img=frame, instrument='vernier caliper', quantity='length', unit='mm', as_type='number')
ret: 5.2 mm
